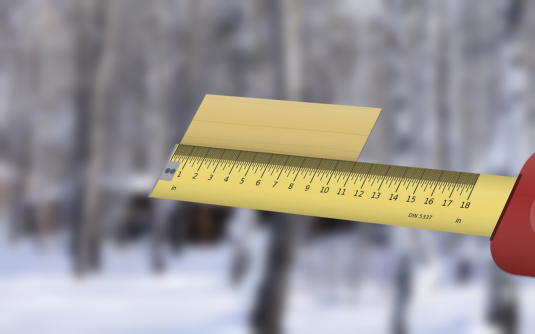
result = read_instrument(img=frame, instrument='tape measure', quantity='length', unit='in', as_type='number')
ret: 11 in
